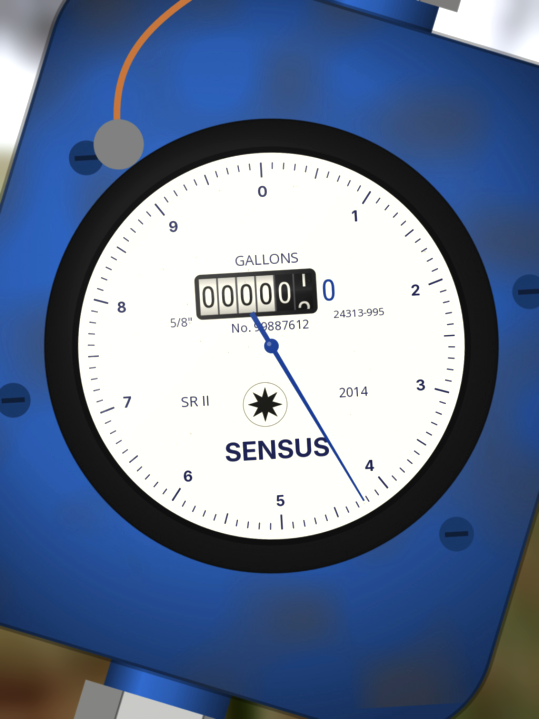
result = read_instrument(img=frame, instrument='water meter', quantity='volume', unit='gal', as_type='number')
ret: 14.2 gal
